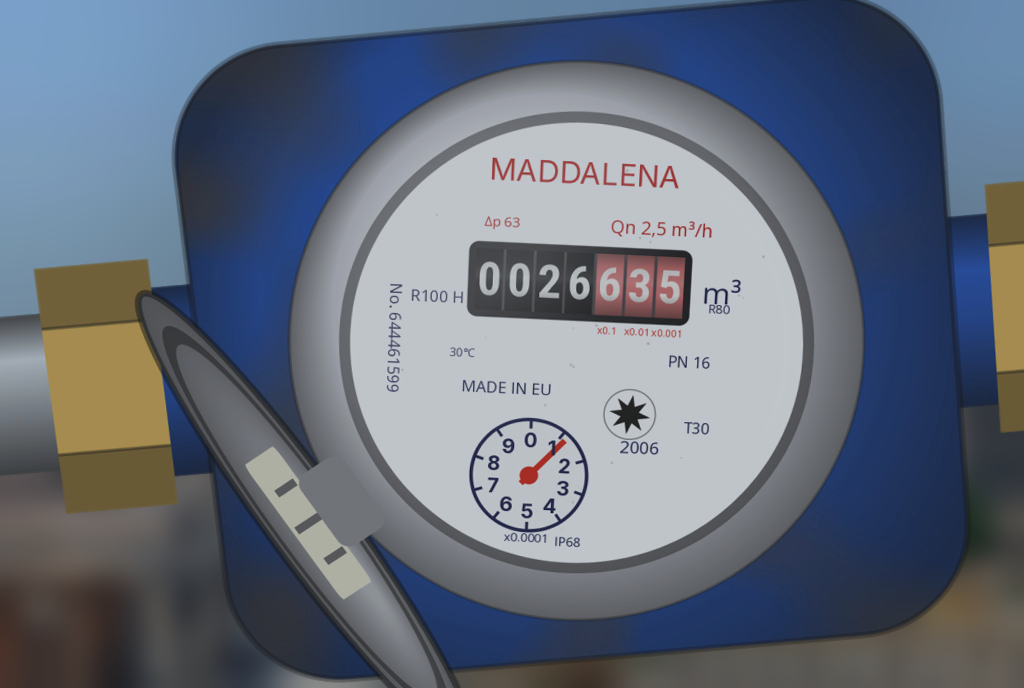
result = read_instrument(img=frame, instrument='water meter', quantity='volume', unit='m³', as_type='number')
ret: 26.6351 m³
